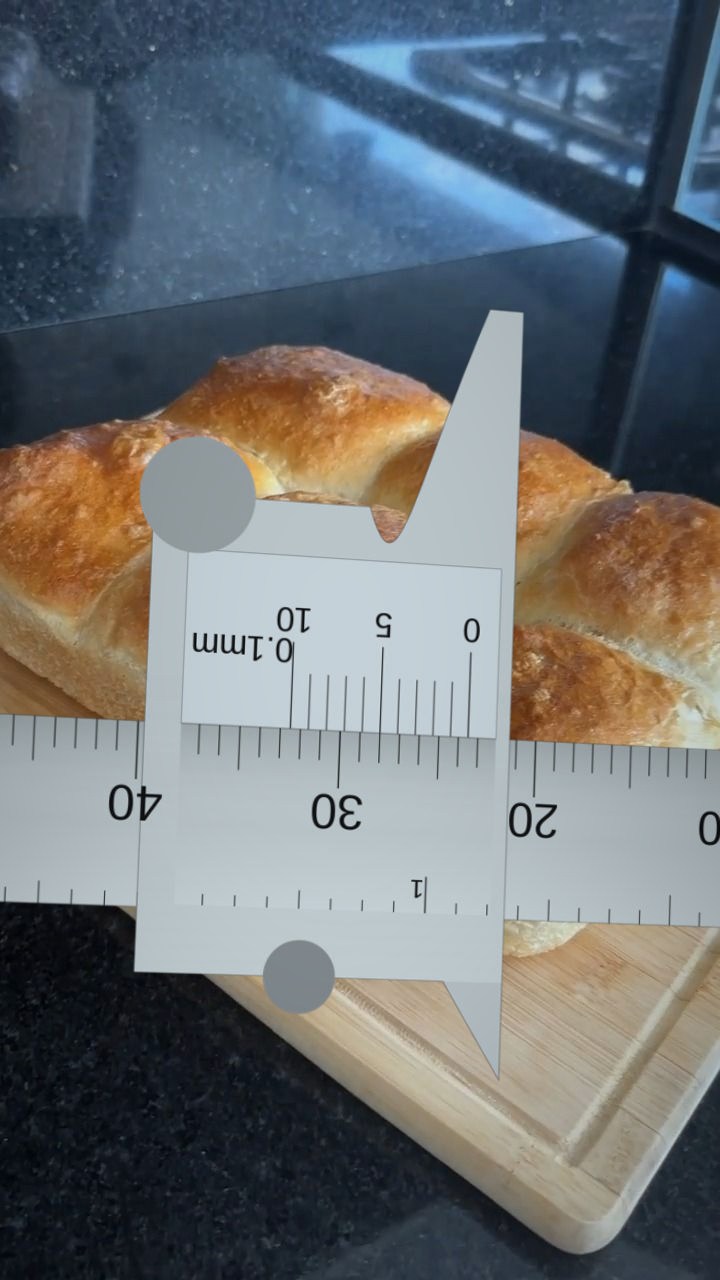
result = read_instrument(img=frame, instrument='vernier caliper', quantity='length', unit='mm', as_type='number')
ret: 23.5 mm
